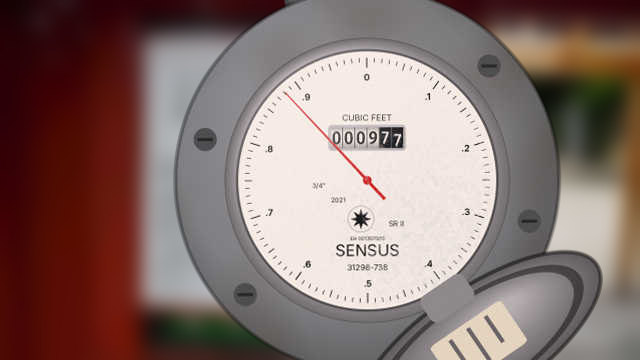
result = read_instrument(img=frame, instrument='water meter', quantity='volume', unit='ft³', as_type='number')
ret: 976.88 ft³
